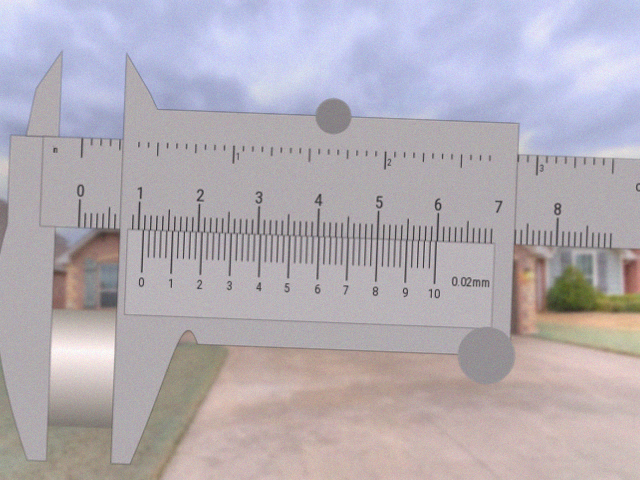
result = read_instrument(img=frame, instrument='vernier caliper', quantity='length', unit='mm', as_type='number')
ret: 10.8 mm
